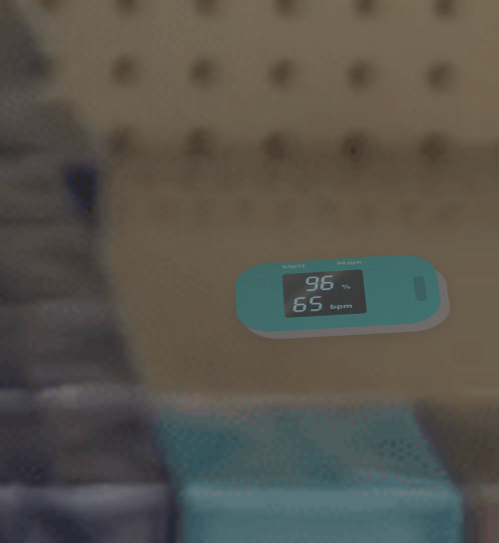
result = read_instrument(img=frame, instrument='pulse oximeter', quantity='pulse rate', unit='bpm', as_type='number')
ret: 65 bpm
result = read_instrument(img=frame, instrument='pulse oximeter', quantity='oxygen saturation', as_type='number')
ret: 96 %
